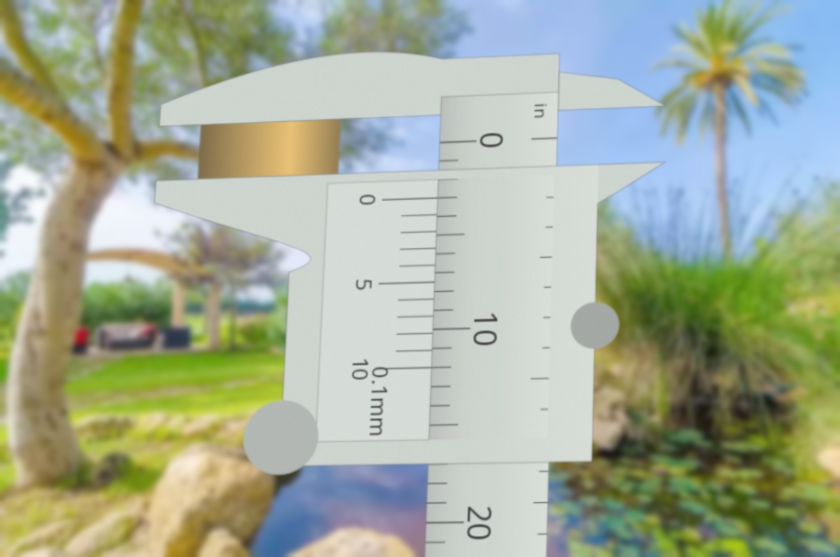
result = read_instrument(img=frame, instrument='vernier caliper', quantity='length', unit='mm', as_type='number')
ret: 3.0 mm
